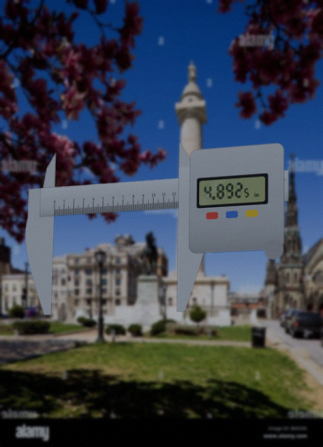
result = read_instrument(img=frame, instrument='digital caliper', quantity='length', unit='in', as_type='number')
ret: 4.8925 in
